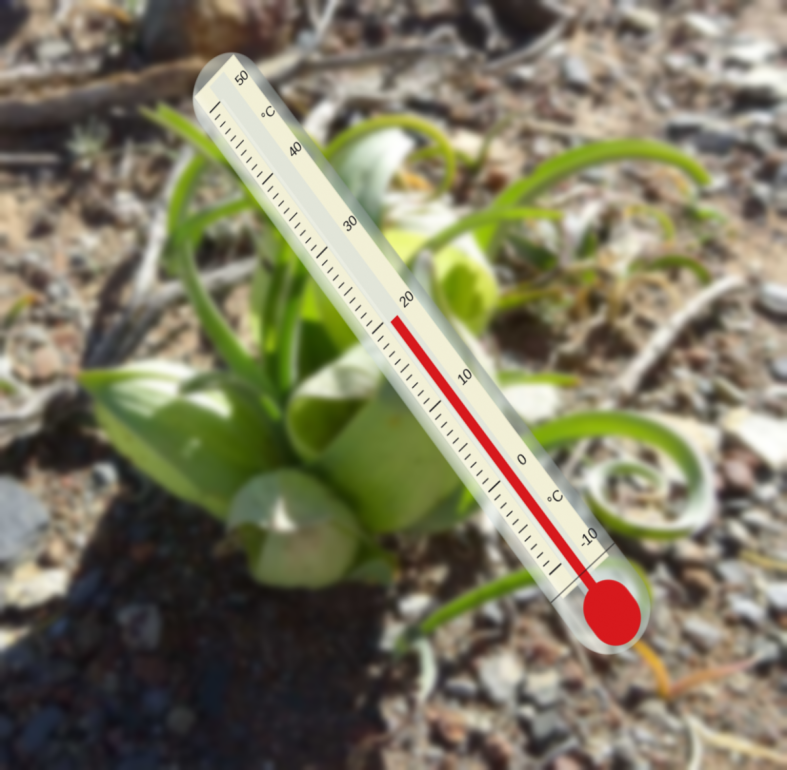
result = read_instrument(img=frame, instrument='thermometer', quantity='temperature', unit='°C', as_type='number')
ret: 19.5 °C
